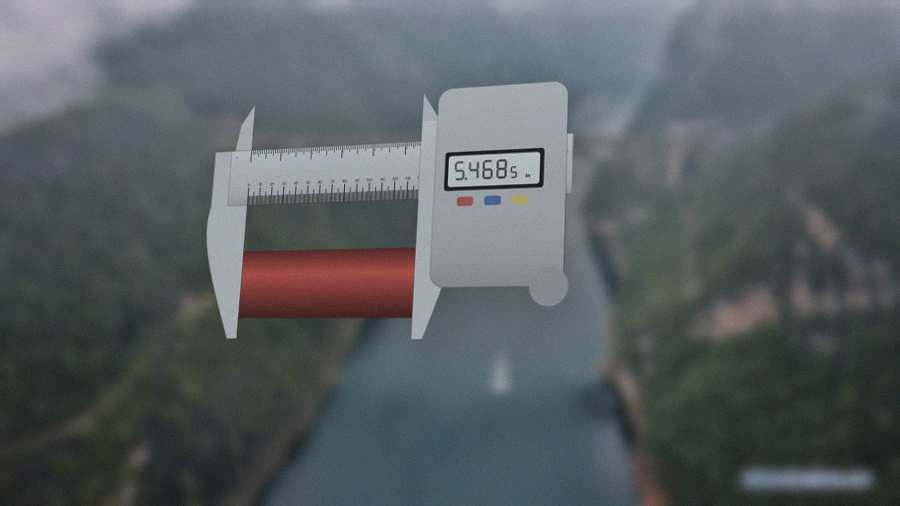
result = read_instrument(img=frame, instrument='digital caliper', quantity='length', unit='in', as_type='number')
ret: 5.4685 in
